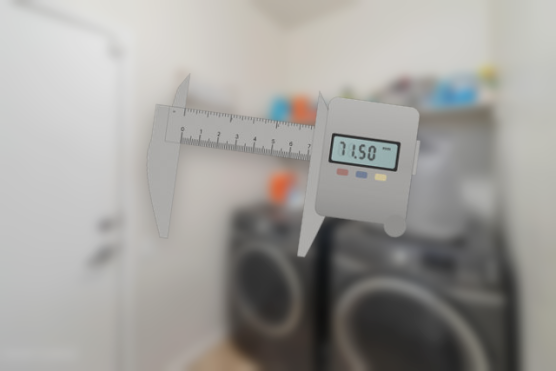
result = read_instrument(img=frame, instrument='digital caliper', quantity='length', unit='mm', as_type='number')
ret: 71.50 mm
